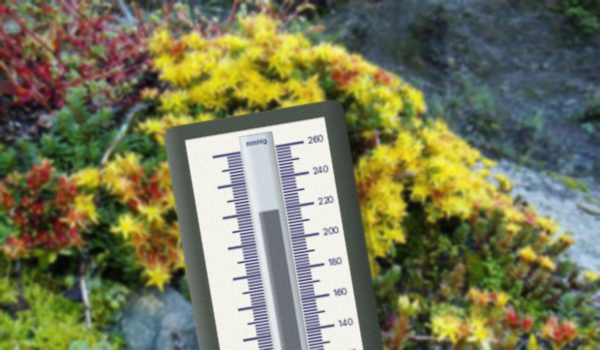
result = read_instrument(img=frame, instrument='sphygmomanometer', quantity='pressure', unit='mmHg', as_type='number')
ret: 220 mmHg
